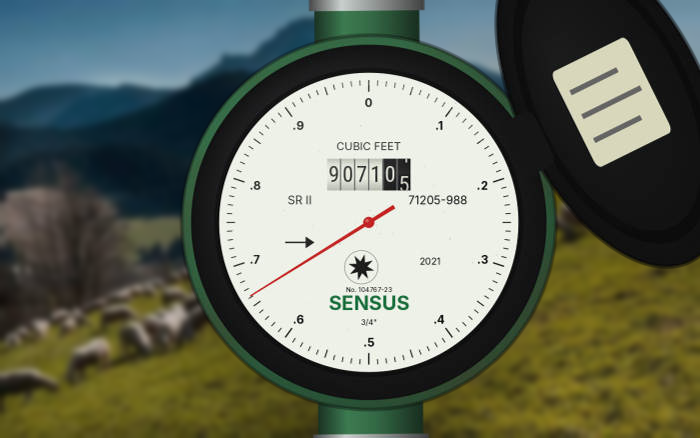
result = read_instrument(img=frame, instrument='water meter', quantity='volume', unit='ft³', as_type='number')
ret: 907104.66 ft³
